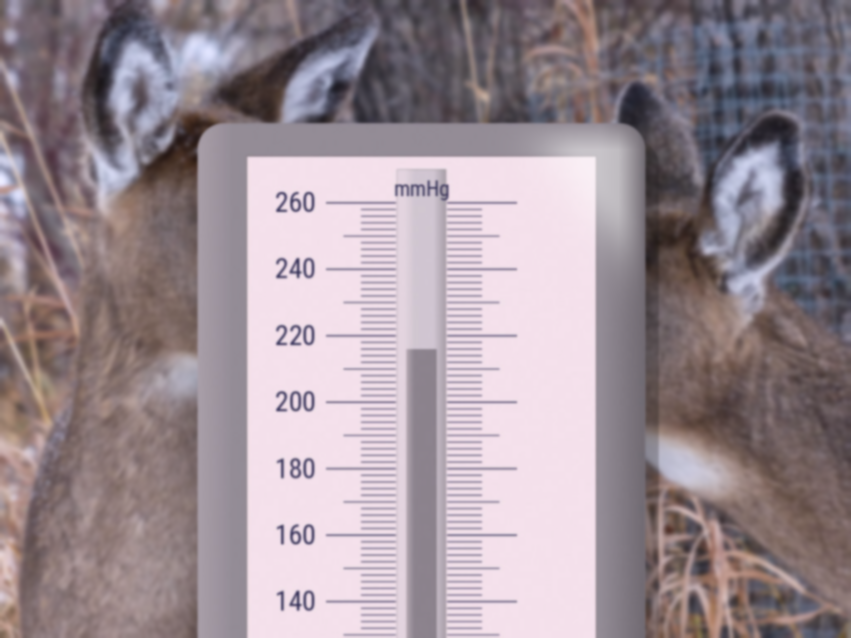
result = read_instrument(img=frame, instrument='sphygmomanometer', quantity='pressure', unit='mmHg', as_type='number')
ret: 216 mmHg
